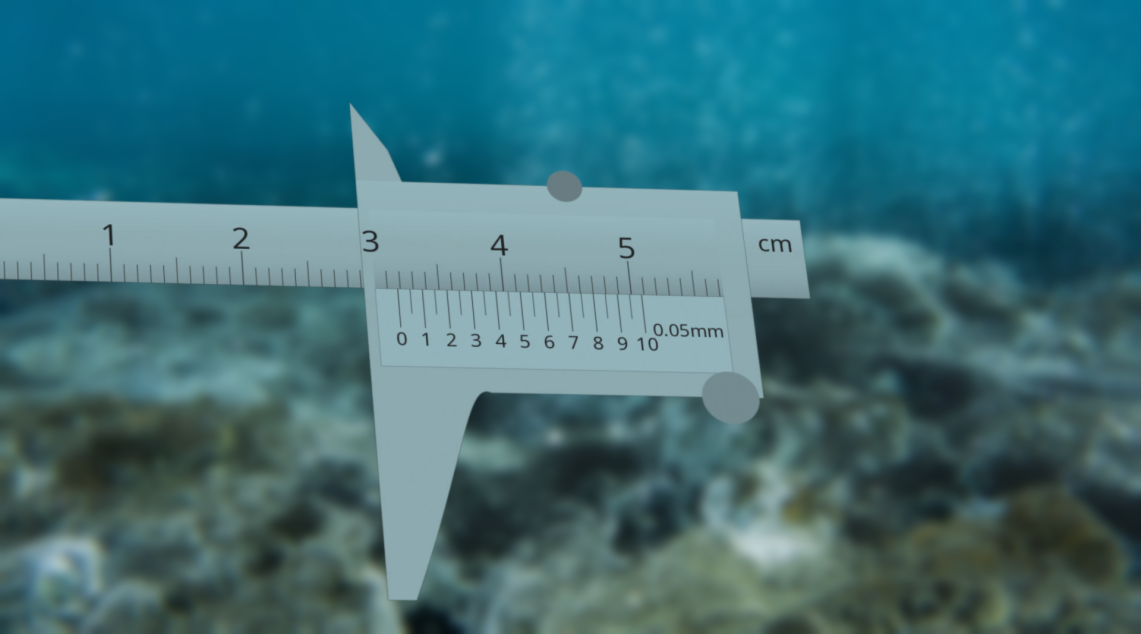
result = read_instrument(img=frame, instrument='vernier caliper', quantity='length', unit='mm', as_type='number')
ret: 31.8 mm
